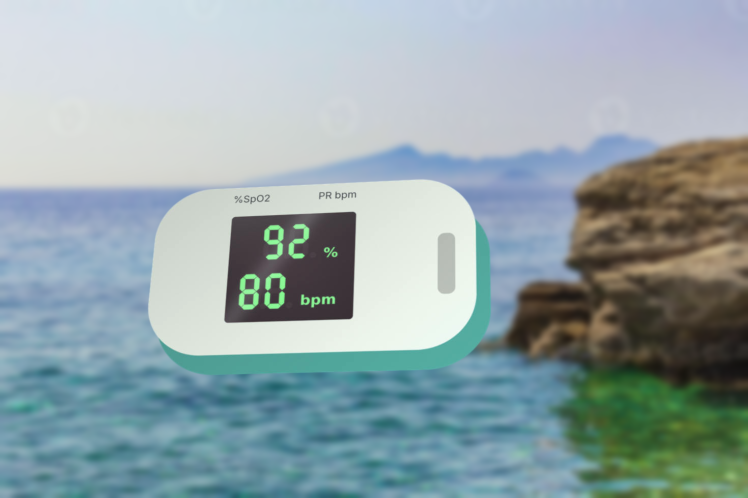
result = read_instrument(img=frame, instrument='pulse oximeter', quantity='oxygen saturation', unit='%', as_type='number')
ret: 92 %
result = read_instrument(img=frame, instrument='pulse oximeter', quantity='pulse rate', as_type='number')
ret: 80 bpm
